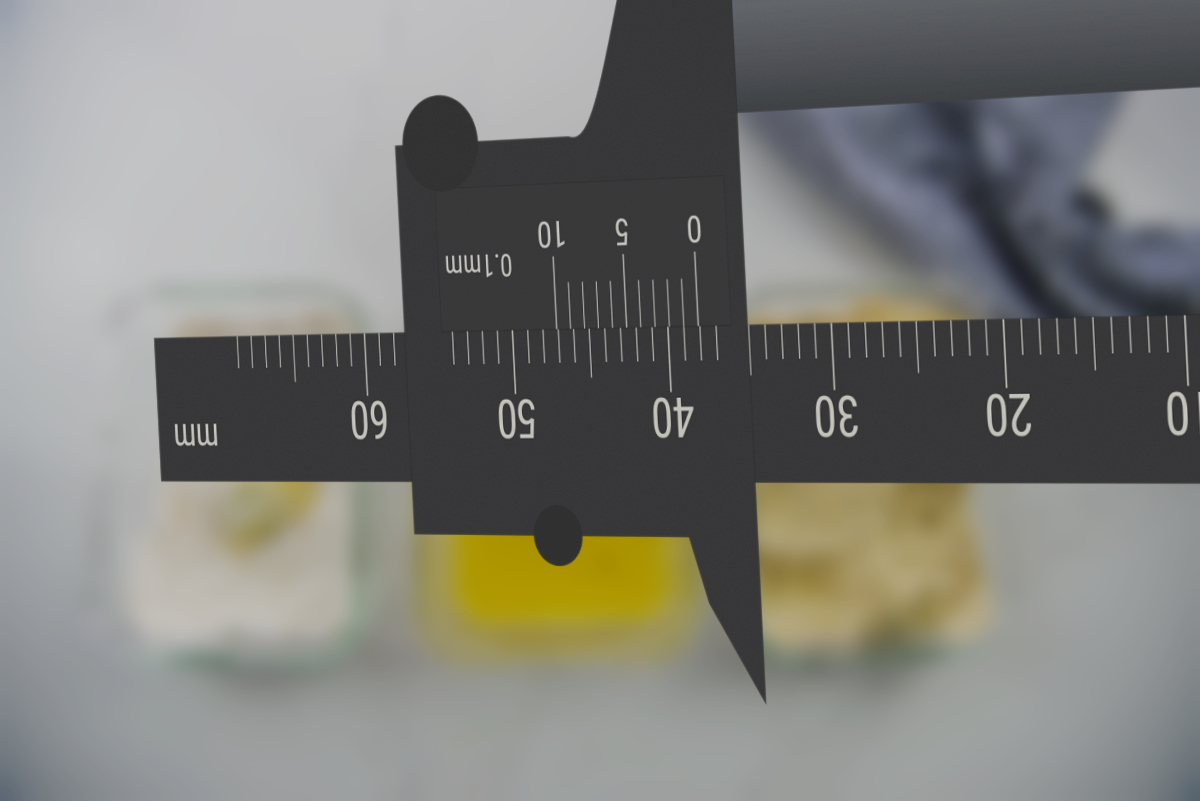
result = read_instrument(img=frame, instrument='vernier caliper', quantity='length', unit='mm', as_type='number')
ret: 38.1 mm
